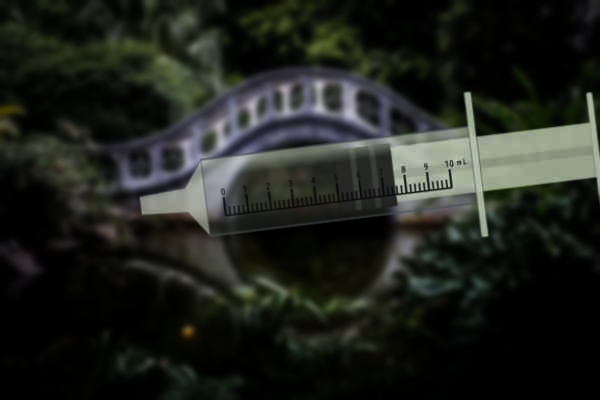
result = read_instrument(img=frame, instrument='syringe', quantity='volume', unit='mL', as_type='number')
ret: 5 mL
